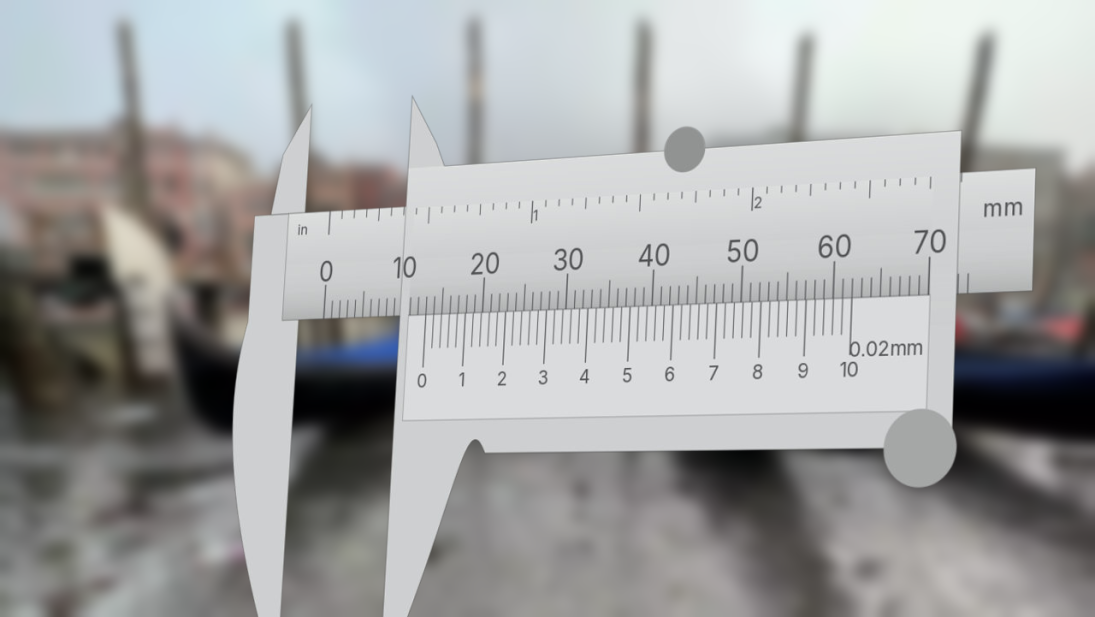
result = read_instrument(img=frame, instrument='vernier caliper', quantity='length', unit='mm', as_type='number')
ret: 13.0 mm
